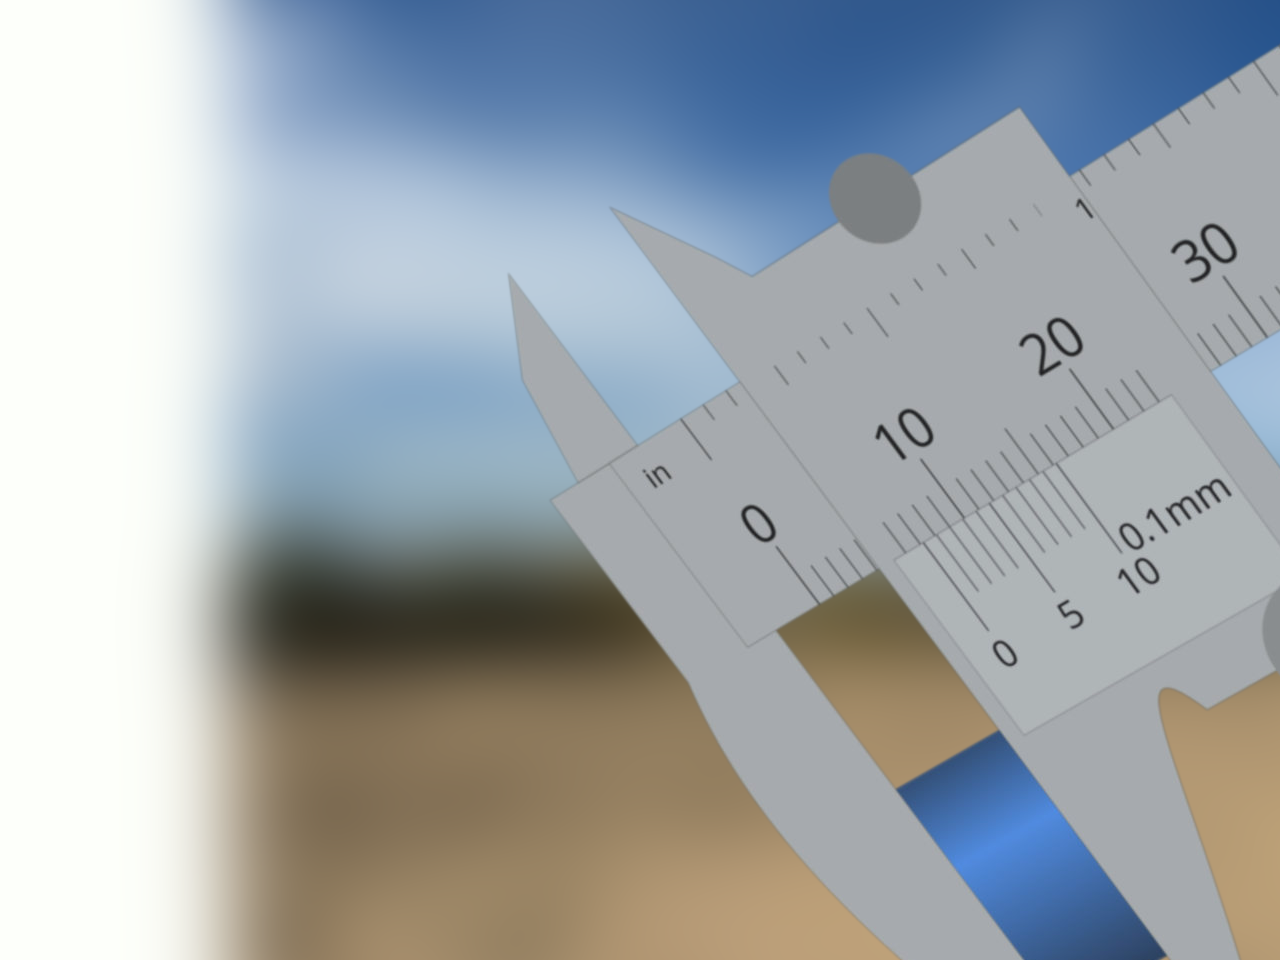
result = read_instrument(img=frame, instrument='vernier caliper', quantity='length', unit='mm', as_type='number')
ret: 7.2 mm
